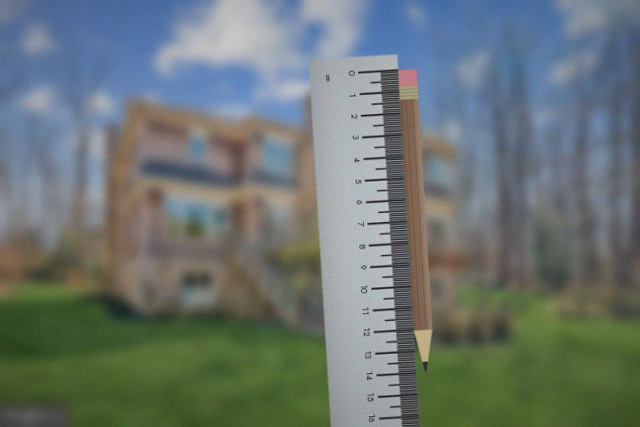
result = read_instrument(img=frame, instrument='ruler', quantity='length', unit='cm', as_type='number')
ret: 14 cm
